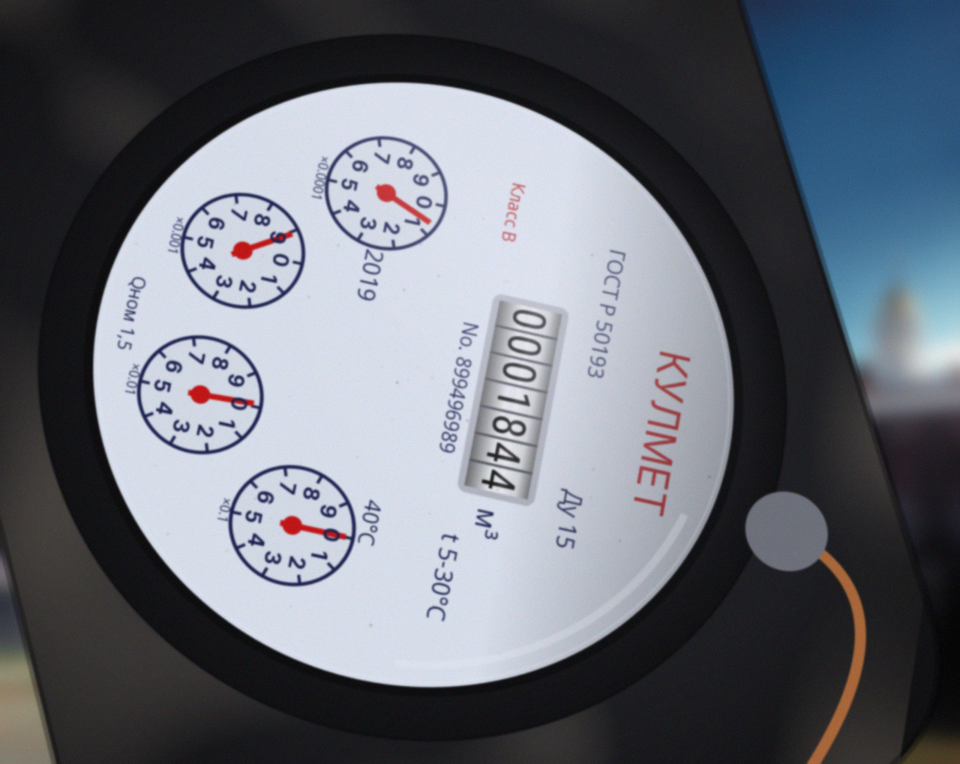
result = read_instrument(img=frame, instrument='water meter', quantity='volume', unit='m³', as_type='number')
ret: 1843.9990 m³
